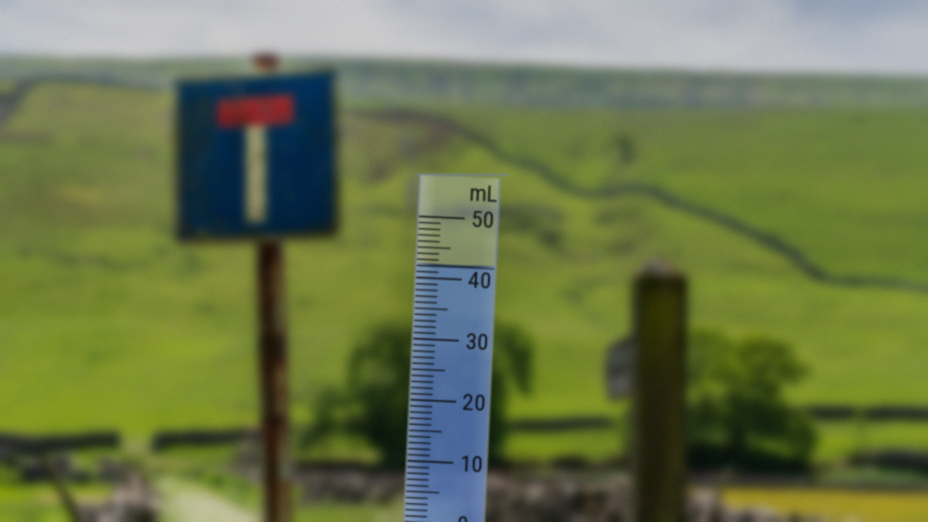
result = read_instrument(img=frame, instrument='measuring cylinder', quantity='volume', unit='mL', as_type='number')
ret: 42 mL
